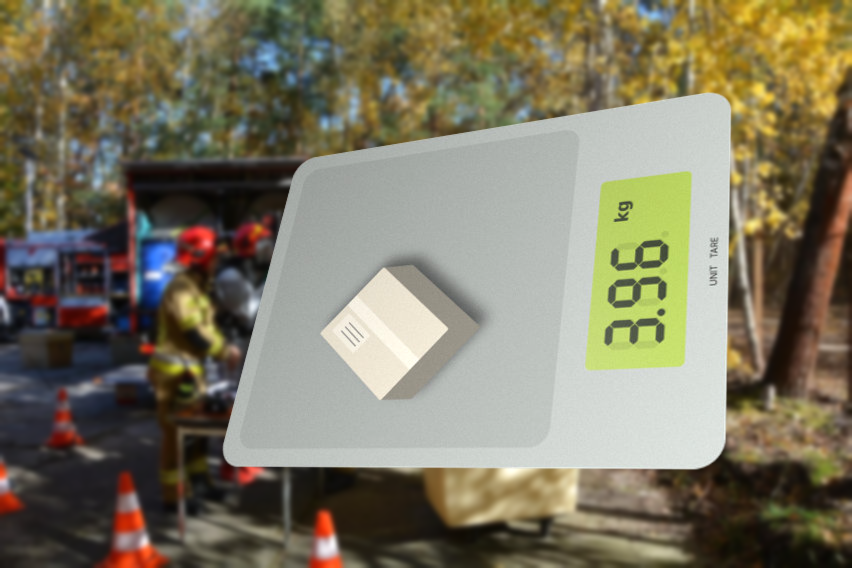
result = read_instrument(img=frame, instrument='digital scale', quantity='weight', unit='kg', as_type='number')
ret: 3.96 kg
